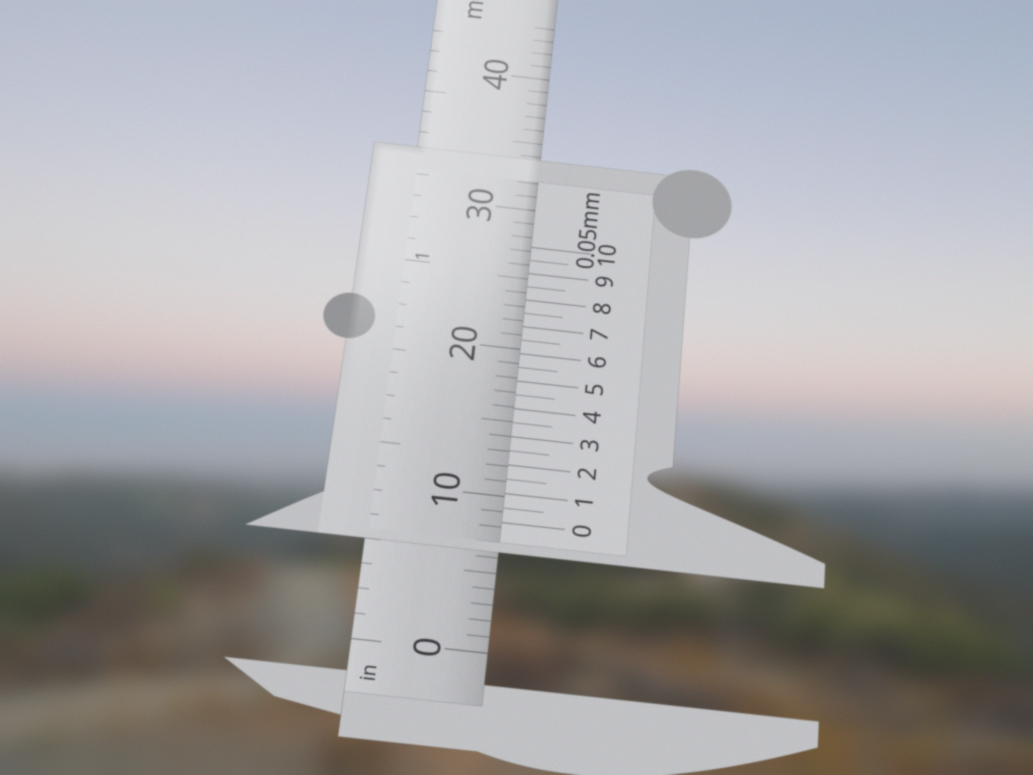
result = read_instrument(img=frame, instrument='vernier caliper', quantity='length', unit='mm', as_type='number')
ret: 8.3 mm
